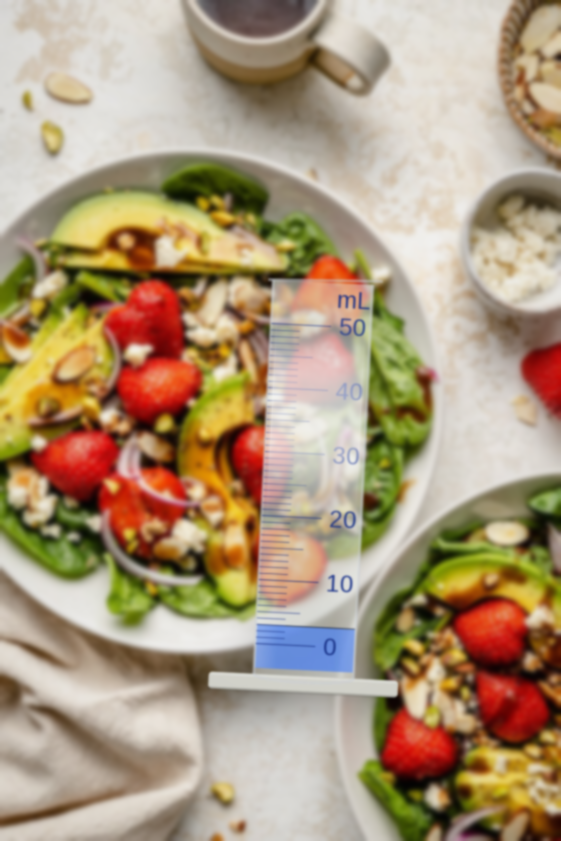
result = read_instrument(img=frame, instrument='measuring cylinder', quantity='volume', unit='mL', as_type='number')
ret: 3 mL
